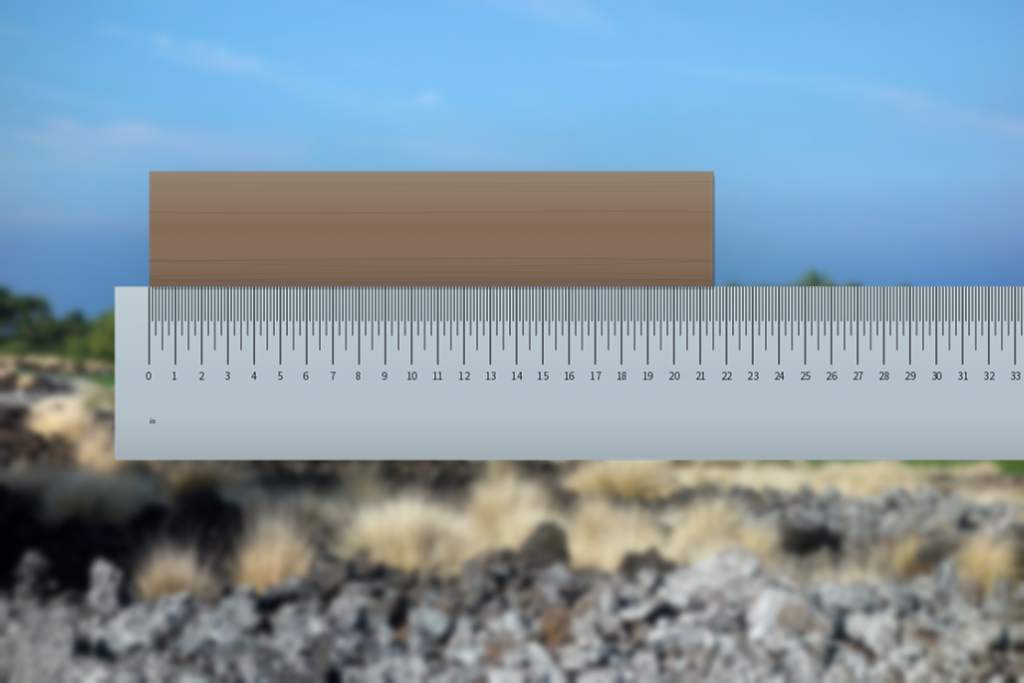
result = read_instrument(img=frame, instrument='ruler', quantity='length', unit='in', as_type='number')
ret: 21.5 in
